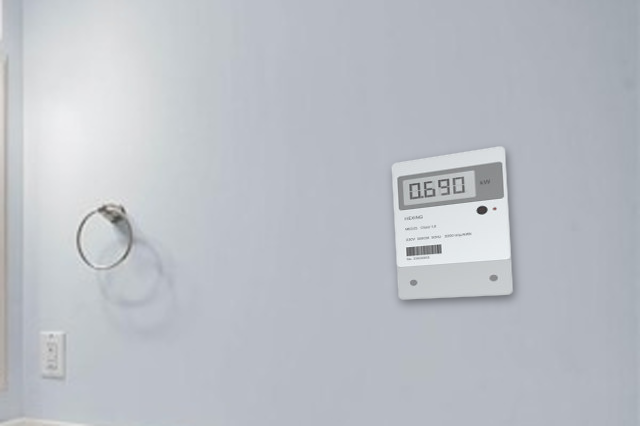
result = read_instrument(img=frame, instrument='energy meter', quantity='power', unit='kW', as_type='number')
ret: 0.690 kW
